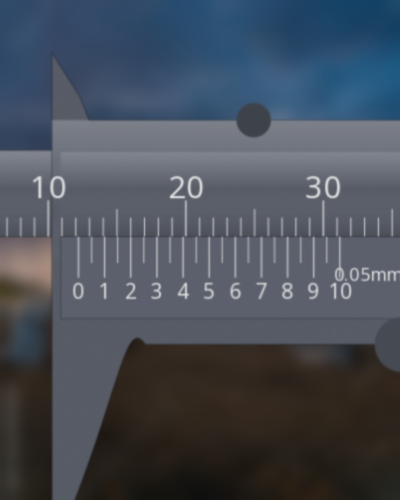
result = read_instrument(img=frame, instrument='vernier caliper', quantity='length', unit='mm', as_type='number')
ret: 12.2 mm
